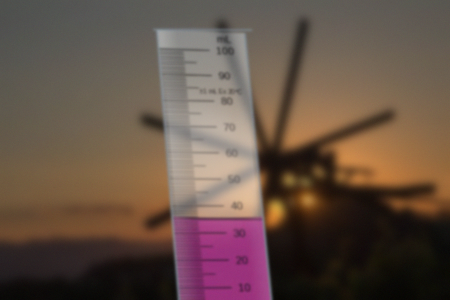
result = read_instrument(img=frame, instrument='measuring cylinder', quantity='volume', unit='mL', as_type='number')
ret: 35 mL
